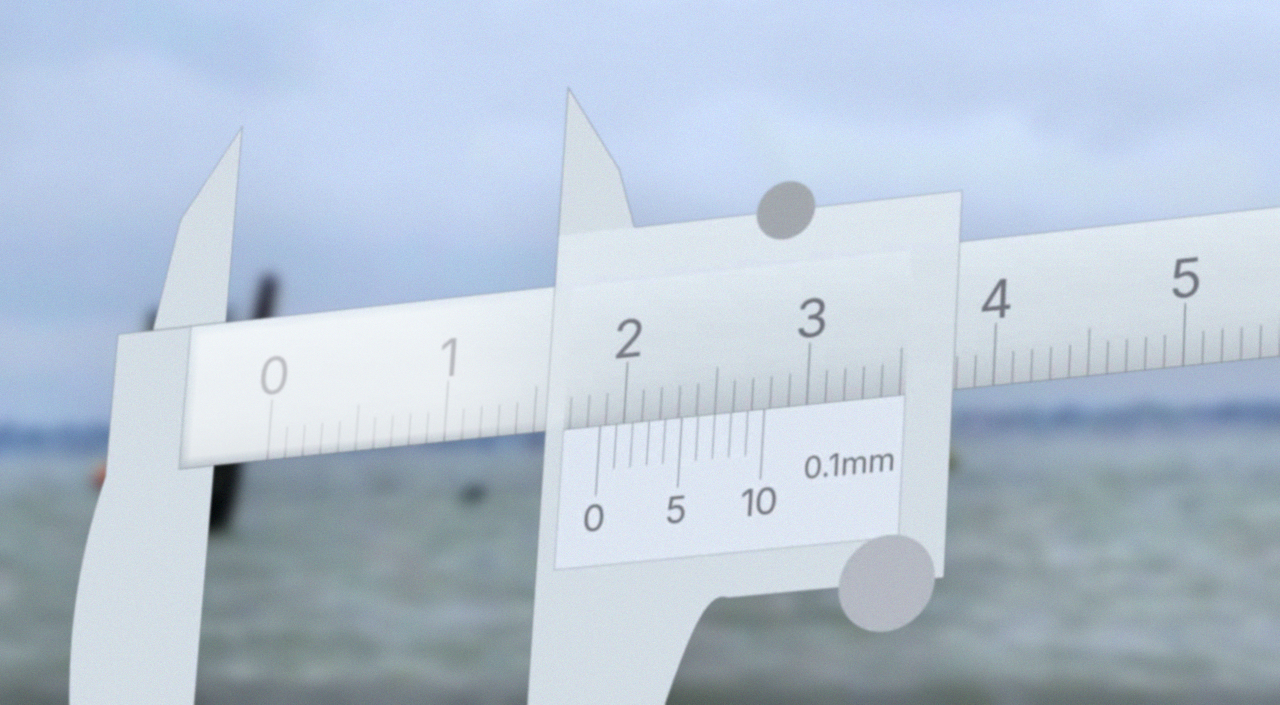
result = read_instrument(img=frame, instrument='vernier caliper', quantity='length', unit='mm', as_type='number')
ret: 18.7 mm
